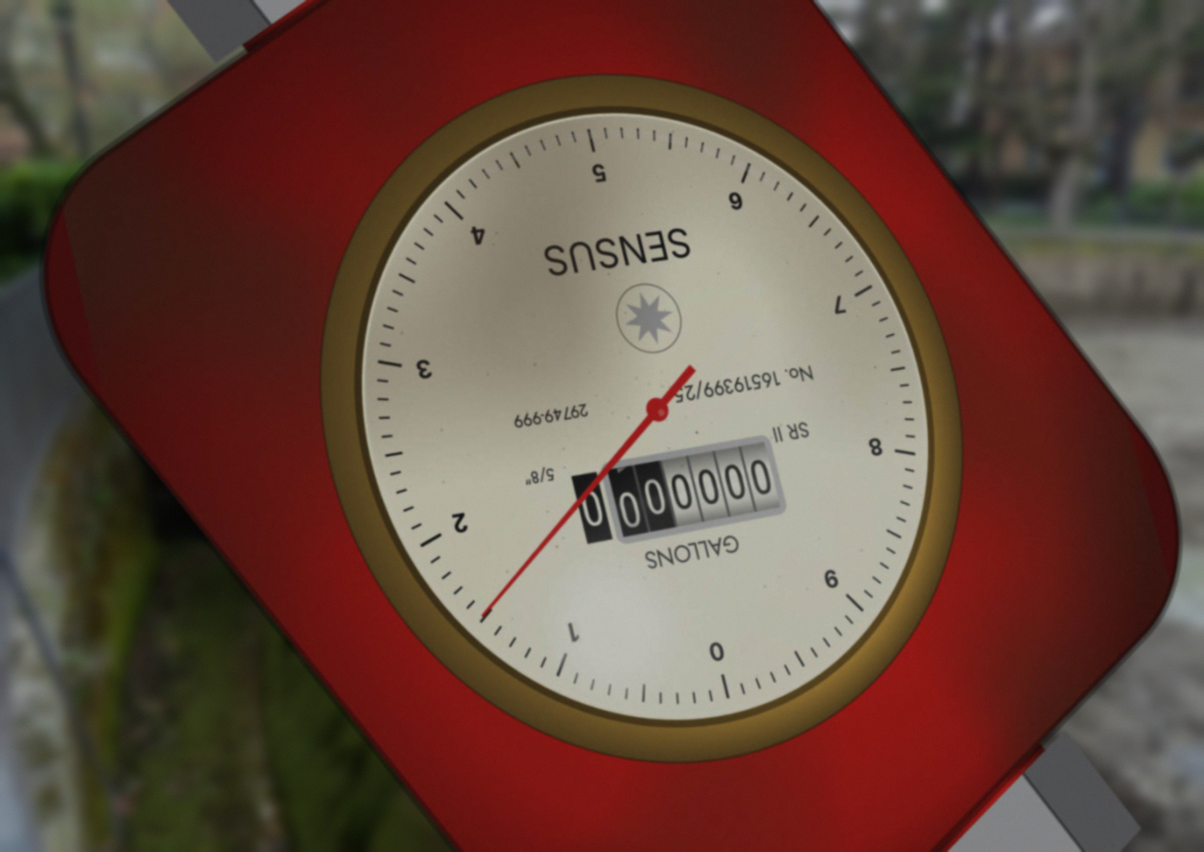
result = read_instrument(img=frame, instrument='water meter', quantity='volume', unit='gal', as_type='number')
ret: 1.5 gal
